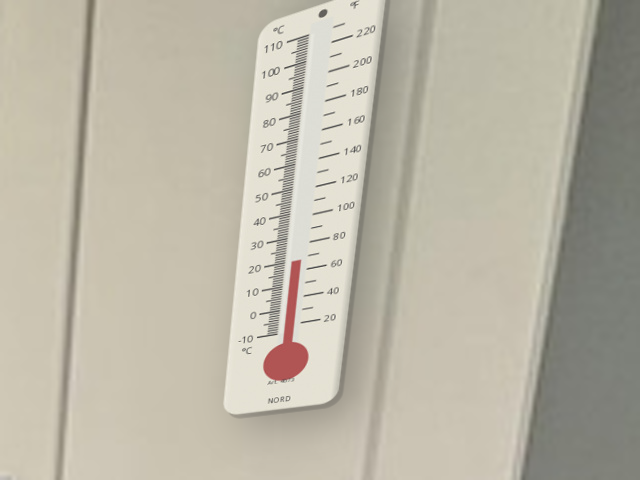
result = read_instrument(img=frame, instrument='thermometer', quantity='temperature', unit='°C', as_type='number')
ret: 20 °C
